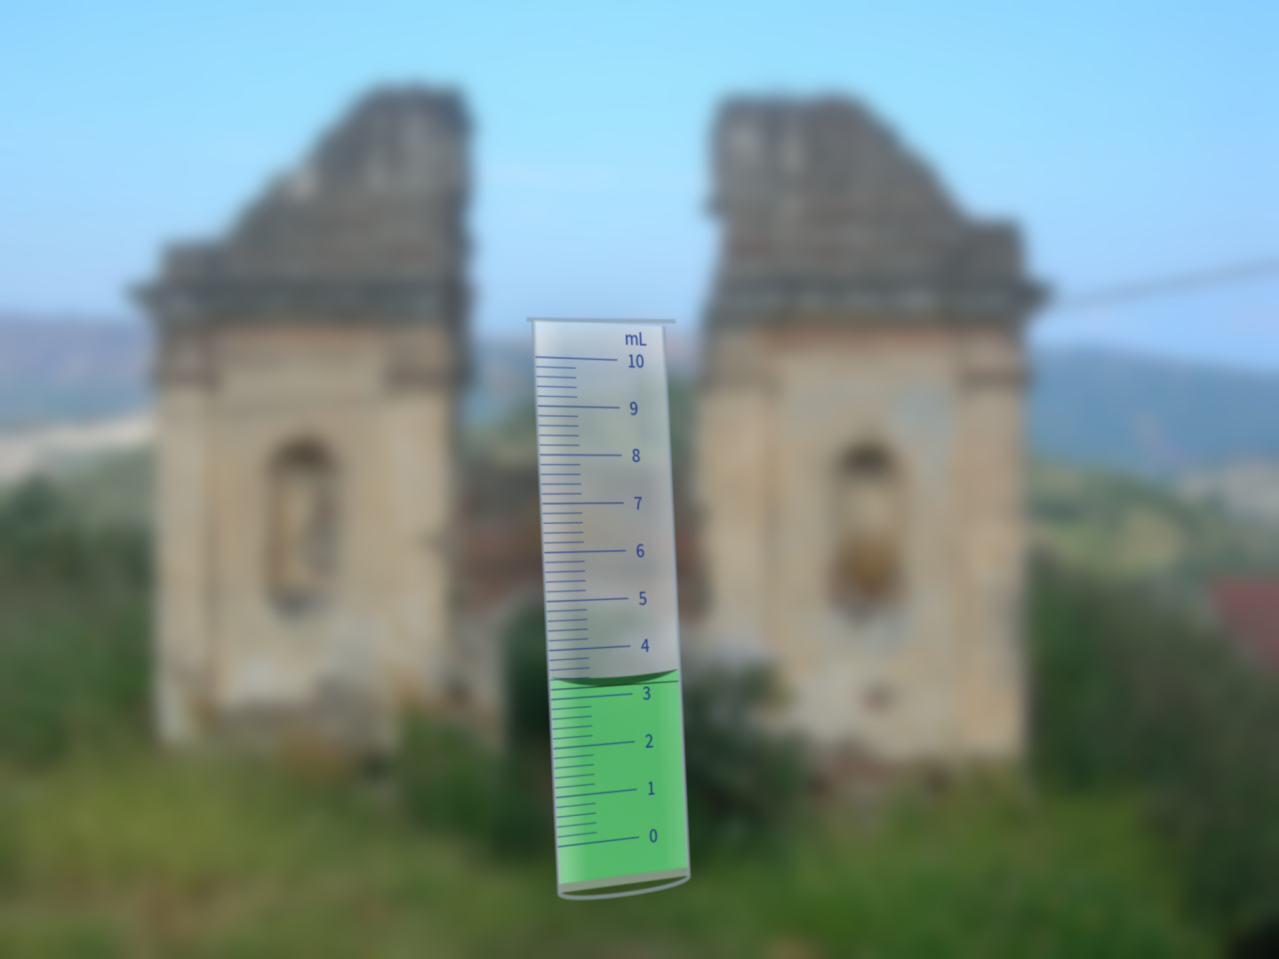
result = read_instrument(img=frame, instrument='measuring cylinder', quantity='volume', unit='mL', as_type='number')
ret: 3.2 mL
